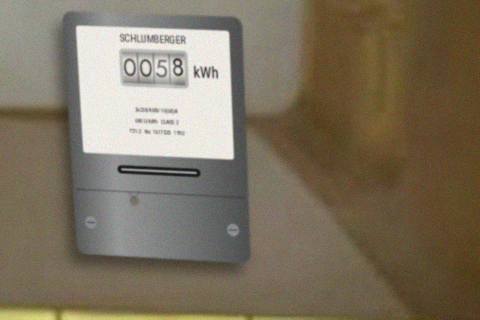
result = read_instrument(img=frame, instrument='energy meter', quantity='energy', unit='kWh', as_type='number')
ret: 58 kWh
